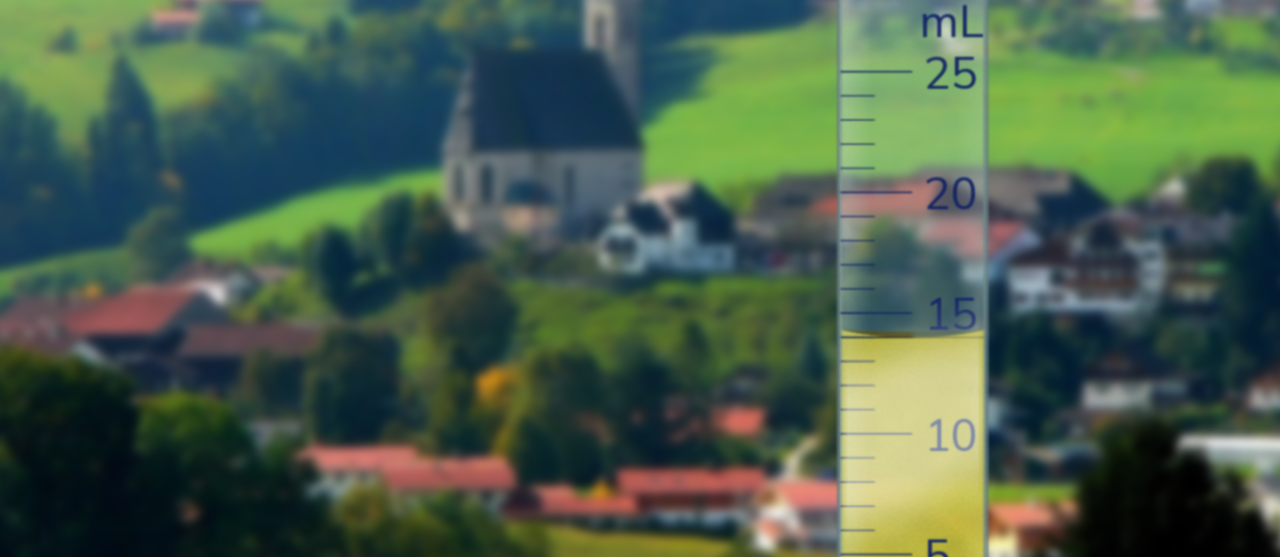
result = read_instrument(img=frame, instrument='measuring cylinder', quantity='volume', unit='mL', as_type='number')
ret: 14 mL
